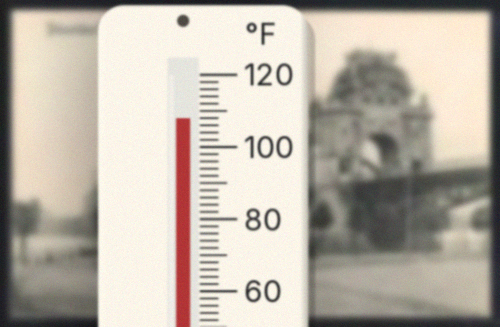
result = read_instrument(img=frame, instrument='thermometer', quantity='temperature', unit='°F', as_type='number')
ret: 108 °F
